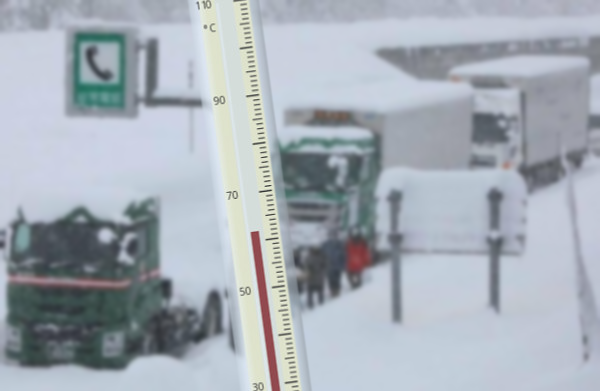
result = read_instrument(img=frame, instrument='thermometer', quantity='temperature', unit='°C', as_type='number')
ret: 62 °C
